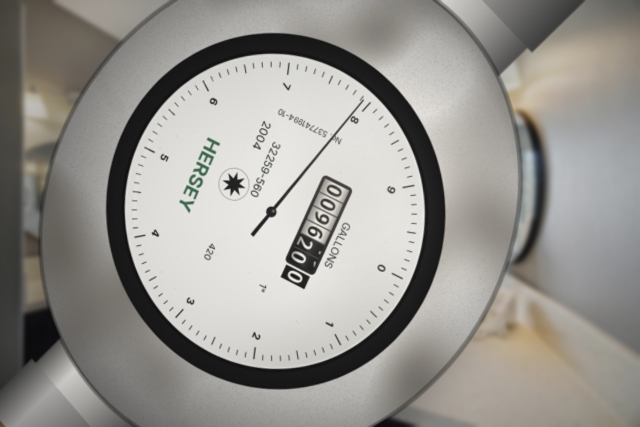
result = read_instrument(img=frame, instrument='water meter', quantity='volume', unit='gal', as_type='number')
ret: 96197.9 gal
